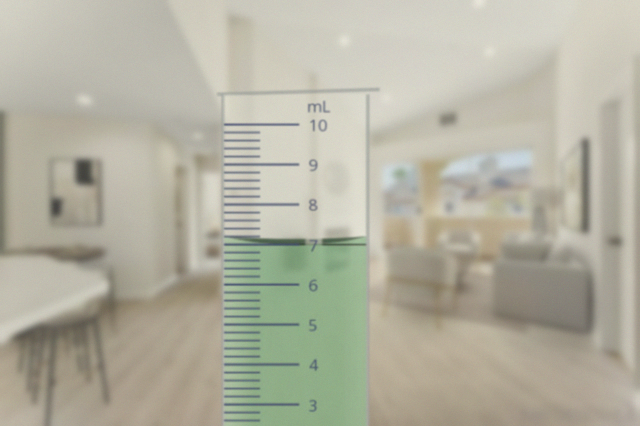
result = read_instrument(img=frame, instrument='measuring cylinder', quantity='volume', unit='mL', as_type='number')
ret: 7 mL
